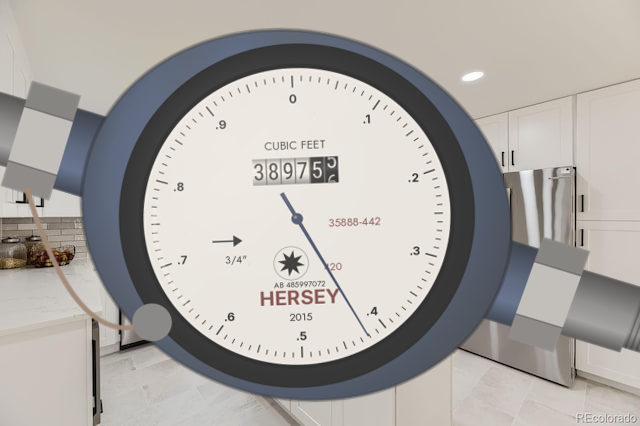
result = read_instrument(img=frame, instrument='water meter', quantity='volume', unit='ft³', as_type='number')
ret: 389755.42 ft³
